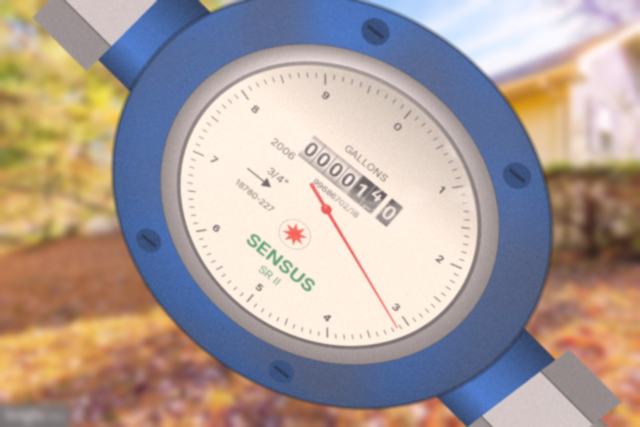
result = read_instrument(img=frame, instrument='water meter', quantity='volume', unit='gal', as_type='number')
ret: 143.1 gal
